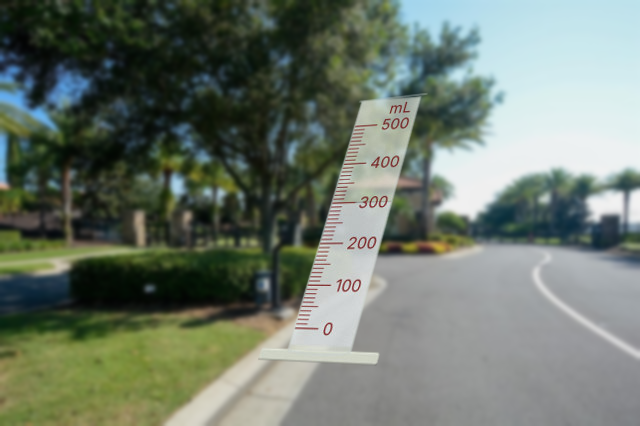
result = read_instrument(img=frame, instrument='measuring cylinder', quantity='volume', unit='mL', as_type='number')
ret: 300 mL
